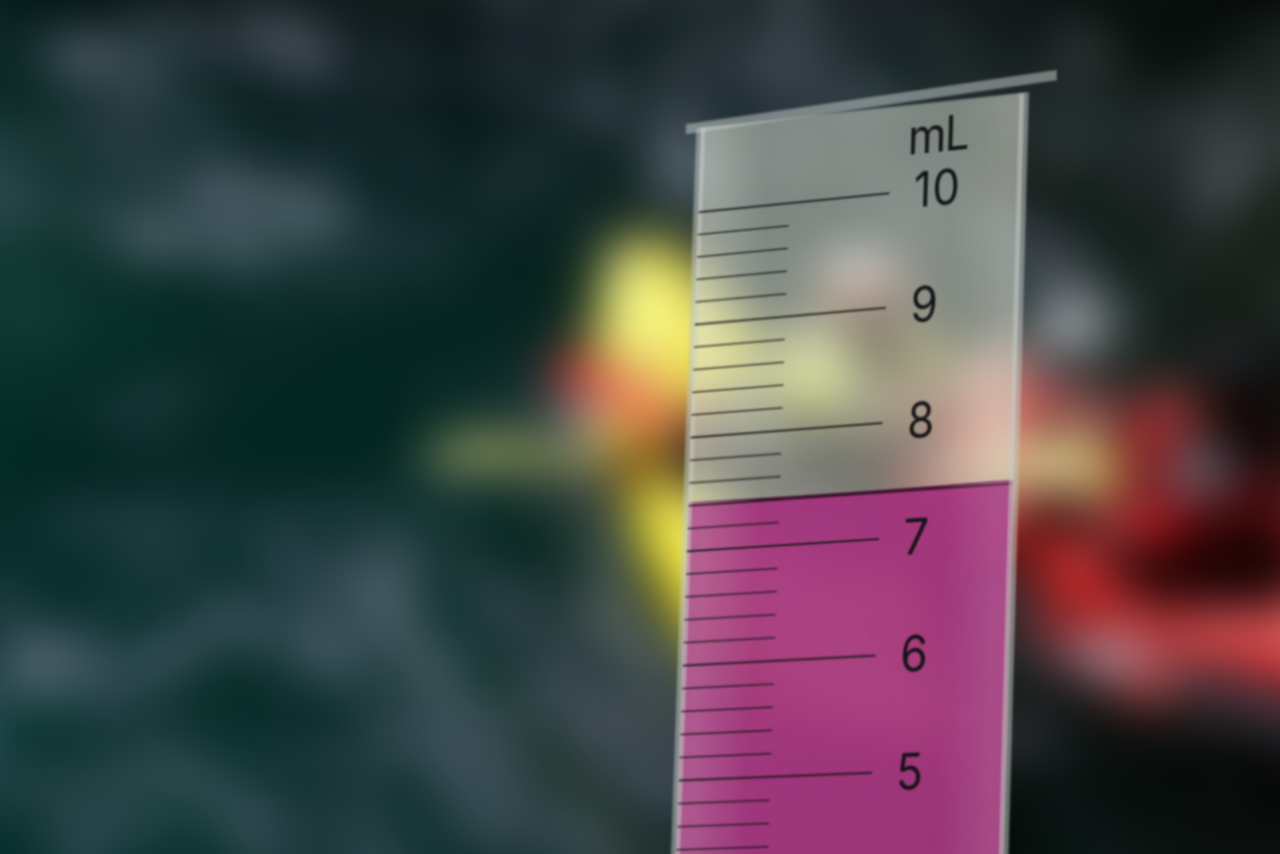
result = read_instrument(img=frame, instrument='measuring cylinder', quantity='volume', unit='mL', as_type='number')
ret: 7.4 mL
